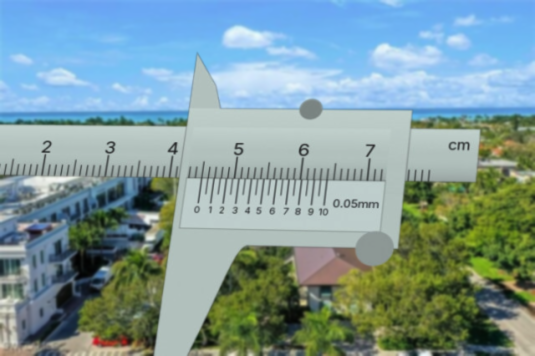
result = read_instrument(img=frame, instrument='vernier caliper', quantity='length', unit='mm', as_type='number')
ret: 45.0 mm
